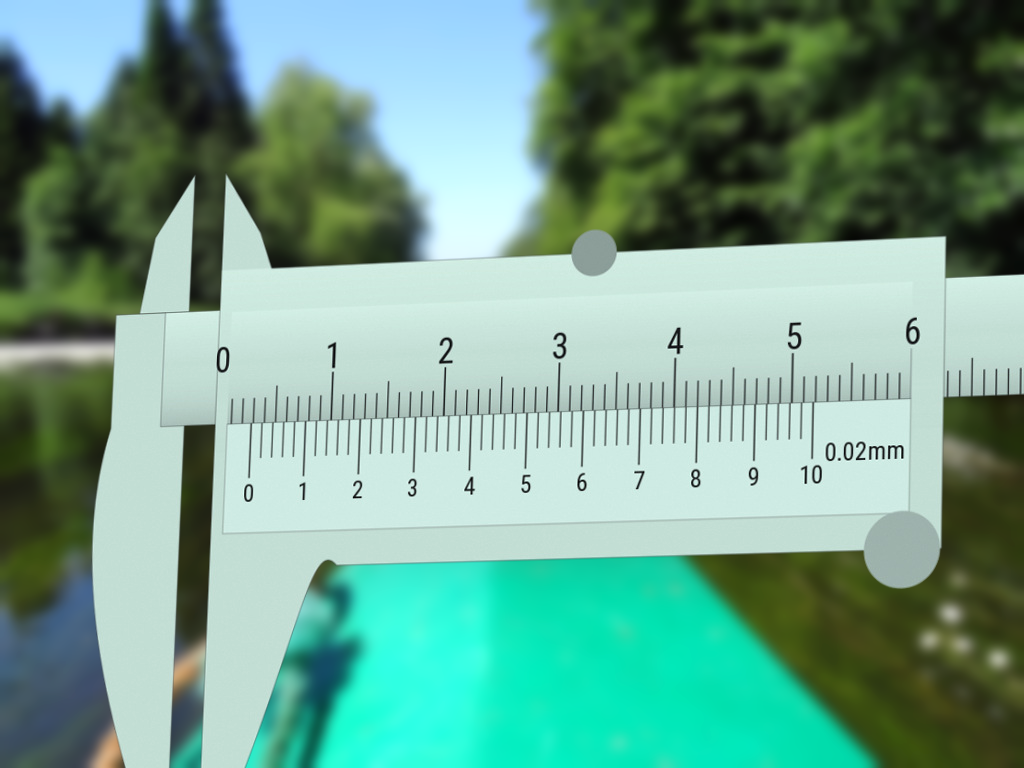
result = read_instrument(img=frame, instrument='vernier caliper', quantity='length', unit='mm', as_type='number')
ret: 2.8 mm
